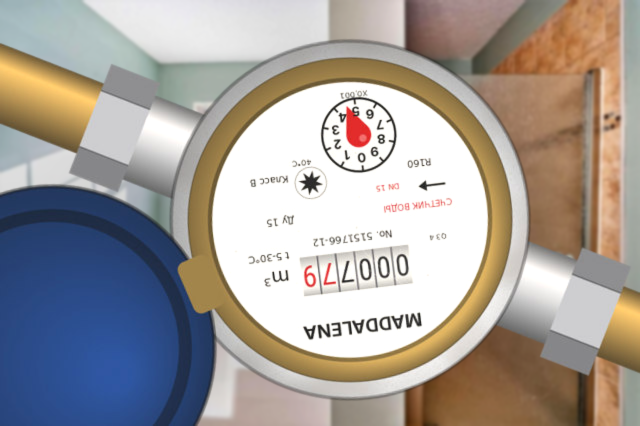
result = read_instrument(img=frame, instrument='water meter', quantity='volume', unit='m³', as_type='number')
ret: 7.794 m³
